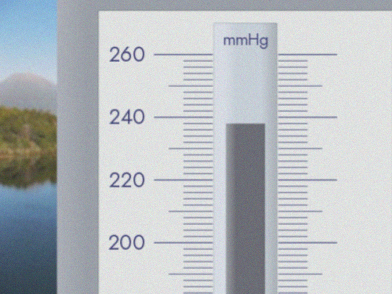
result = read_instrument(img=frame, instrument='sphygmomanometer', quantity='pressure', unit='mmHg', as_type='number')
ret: 238 mmHg
